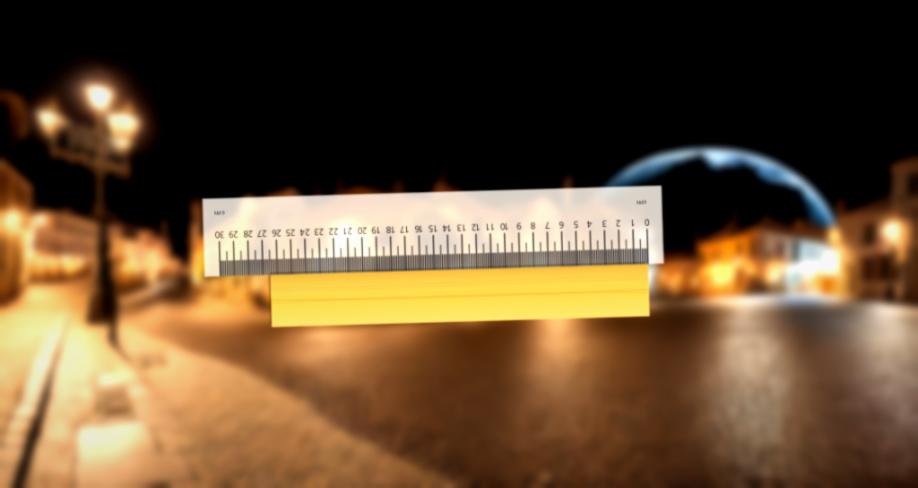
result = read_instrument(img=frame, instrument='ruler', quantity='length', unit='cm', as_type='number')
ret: 26.5 cm
